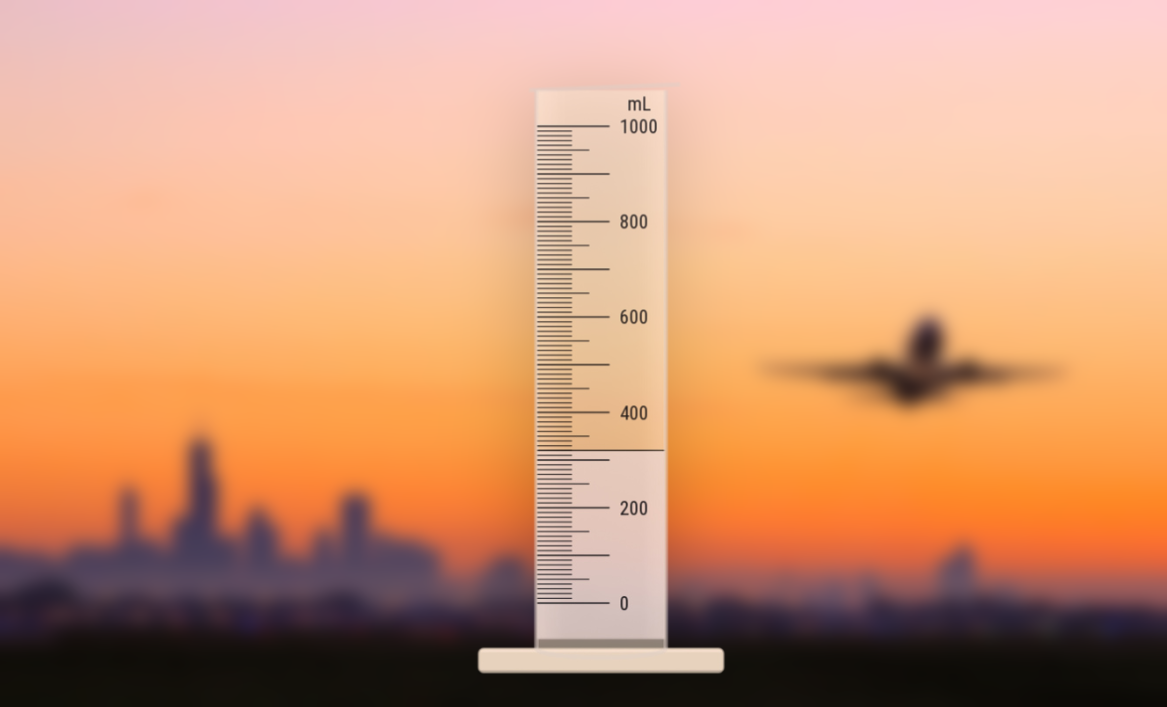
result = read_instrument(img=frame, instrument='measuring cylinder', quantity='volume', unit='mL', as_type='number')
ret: 320 mL
